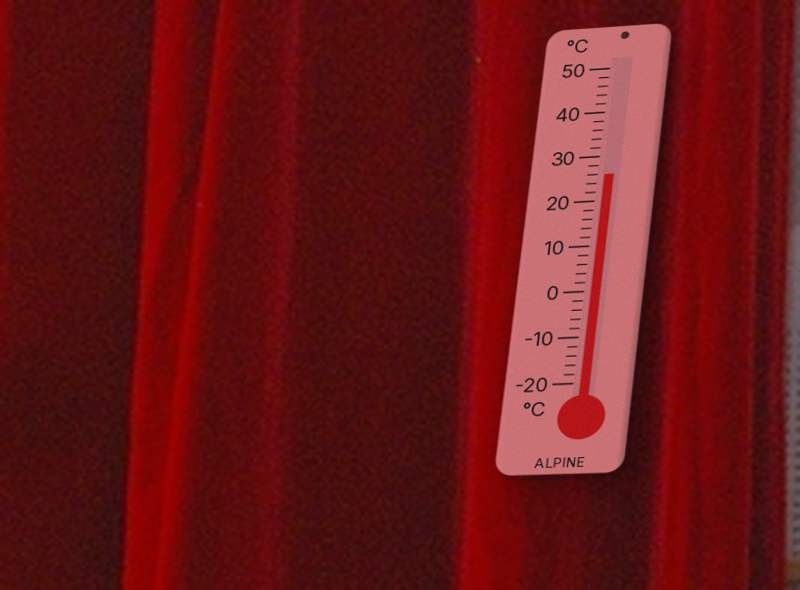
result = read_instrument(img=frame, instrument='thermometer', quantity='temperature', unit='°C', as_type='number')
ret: 26 °C
